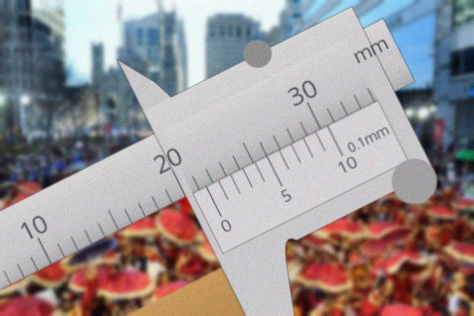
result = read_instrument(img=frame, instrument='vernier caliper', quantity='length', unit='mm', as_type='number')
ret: 21.5 mm
